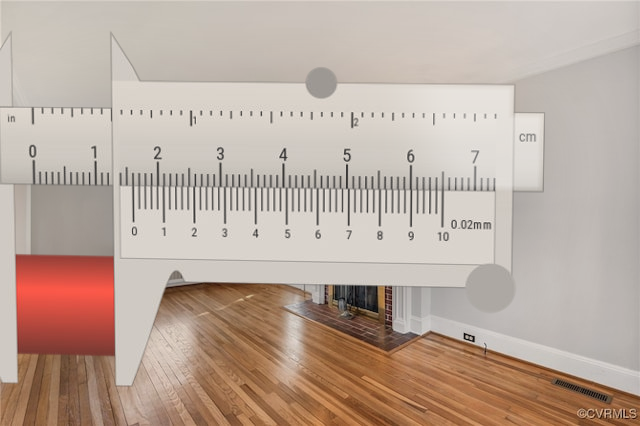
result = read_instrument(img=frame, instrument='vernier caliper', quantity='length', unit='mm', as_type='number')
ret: 16.0 mm
